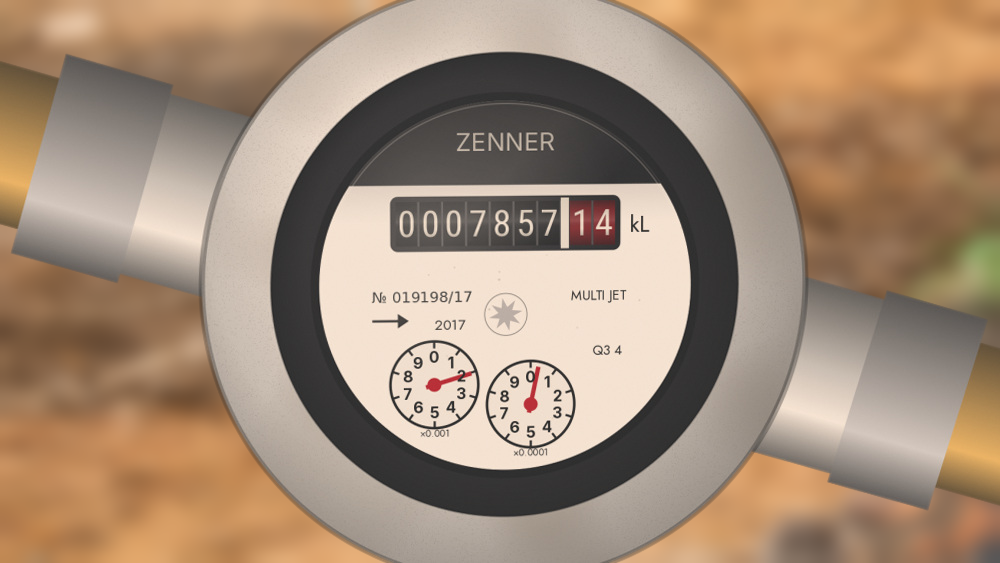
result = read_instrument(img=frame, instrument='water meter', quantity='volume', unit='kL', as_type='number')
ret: 7857.1420 kL
